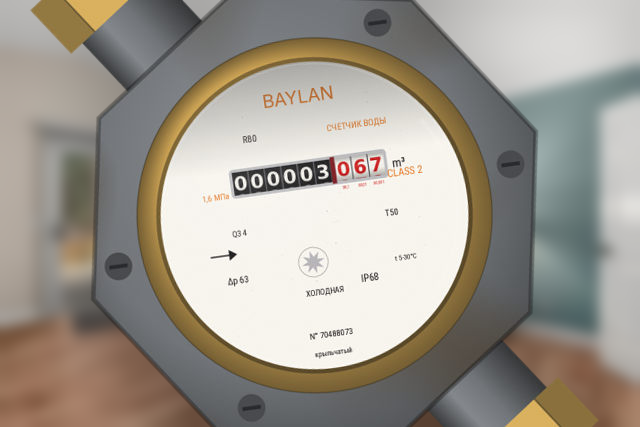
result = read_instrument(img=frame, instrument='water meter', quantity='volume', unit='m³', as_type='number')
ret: 3.067 m³
